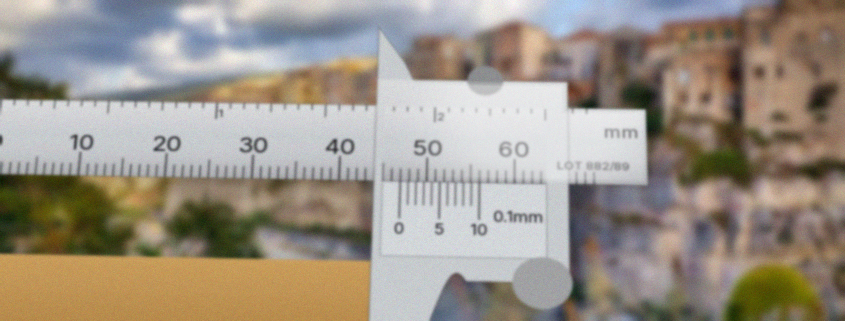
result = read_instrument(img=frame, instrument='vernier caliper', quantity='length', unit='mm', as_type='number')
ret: 47.0 mm
